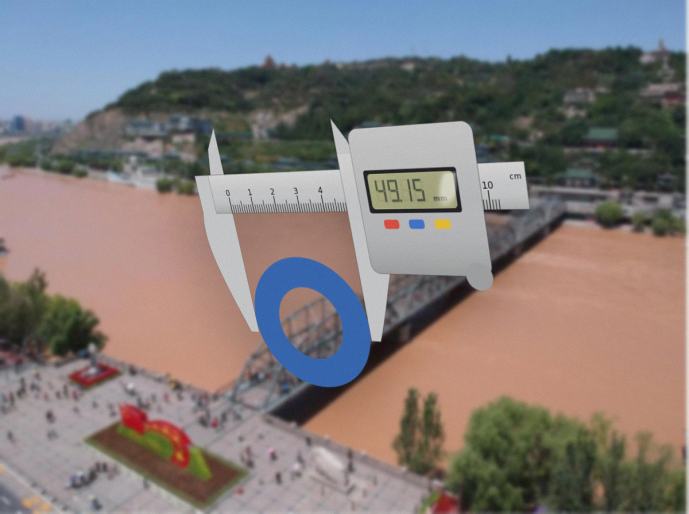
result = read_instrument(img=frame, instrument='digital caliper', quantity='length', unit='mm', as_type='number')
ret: 49.15 mm
